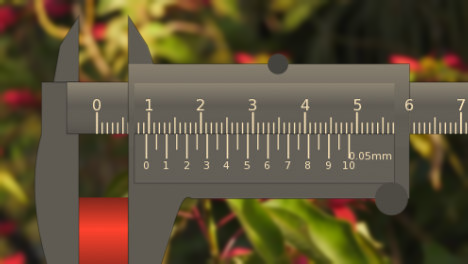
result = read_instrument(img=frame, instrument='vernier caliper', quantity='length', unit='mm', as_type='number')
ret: 9.5 mm
